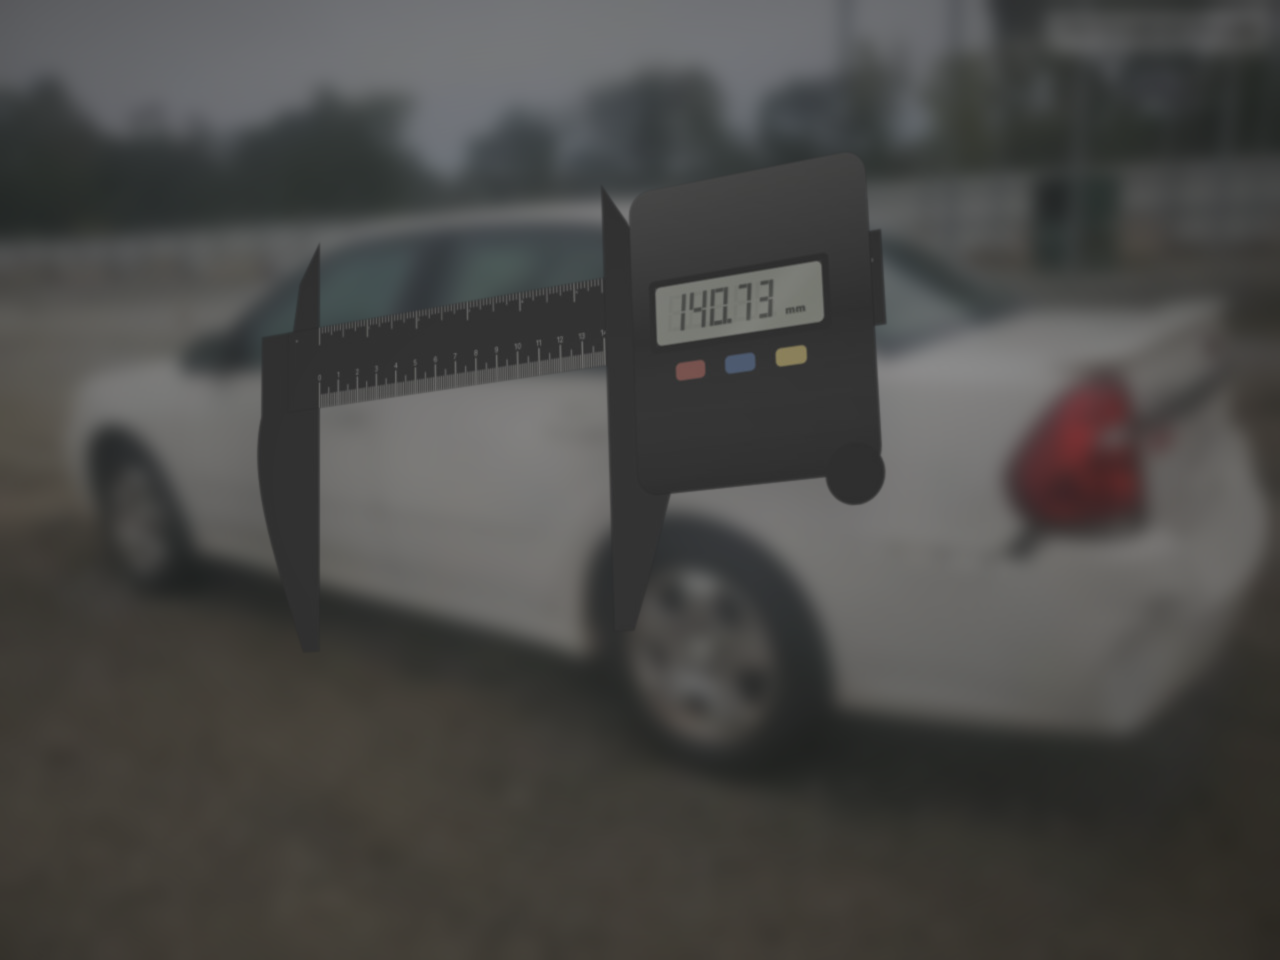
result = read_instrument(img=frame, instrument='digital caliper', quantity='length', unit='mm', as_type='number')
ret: 140.73 mm
